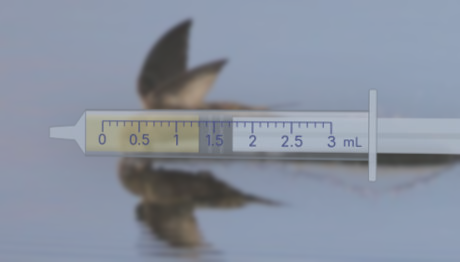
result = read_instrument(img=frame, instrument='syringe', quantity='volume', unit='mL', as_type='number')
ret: 1.3 mL
